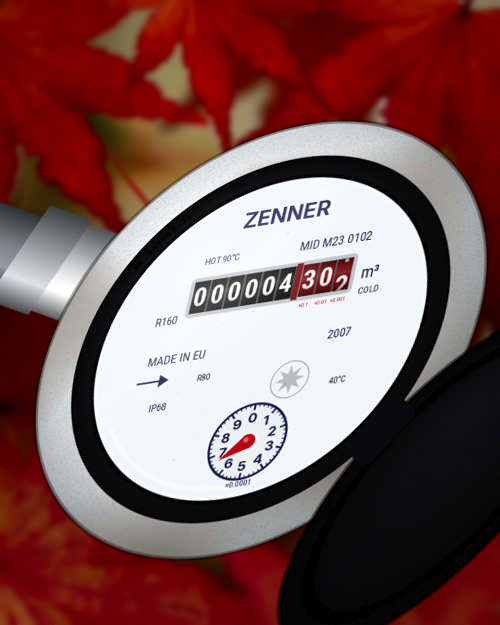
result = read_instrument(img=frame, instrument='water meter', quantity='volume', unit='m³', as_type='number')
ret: 4.3016 m³
